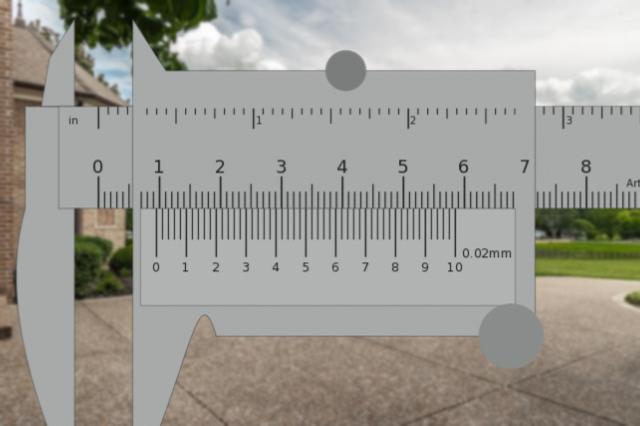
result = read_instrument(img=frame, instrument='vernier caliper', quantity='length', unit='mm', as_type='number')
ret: 9.5 mm
